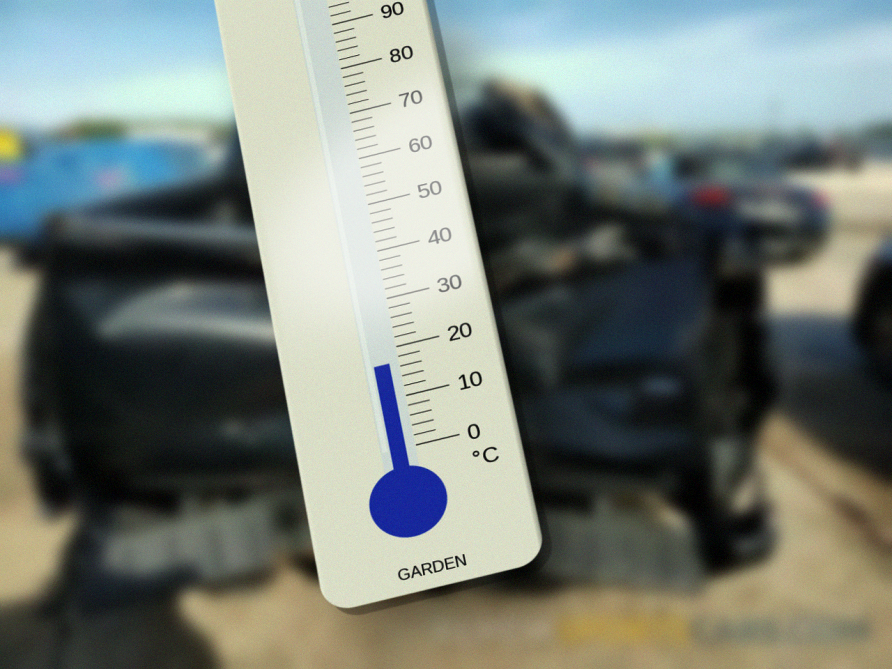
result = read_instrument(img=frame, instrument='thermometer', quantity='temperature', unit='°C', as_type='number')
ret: 17 °C
